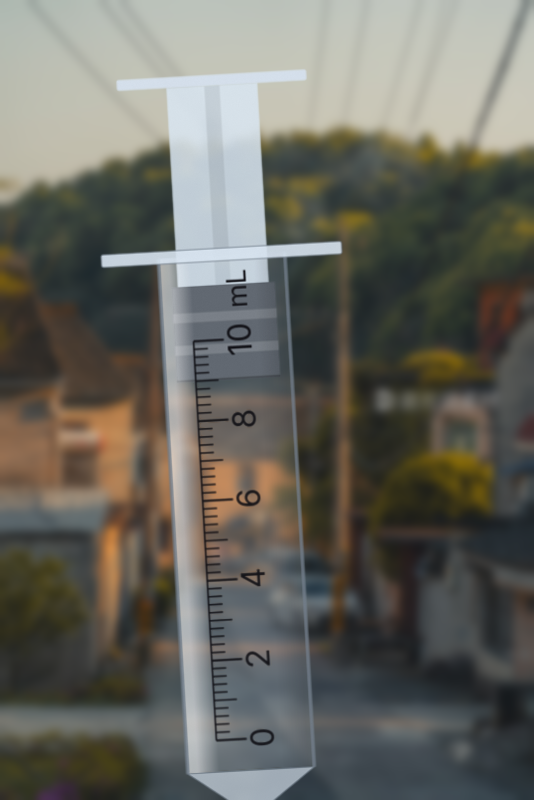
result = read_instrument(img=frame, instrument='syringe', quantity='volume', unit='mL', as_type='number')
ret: 9 mL
